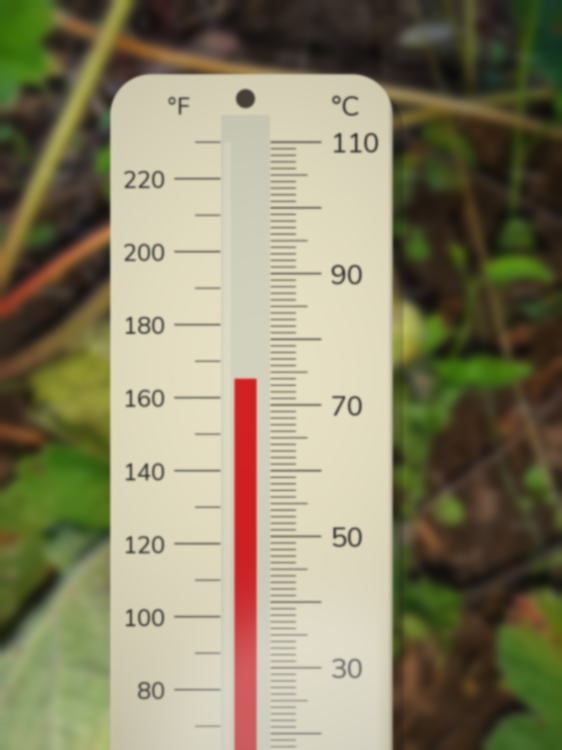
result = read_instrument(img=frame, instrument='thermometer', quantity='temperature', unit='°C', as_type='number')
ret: 74 °C
